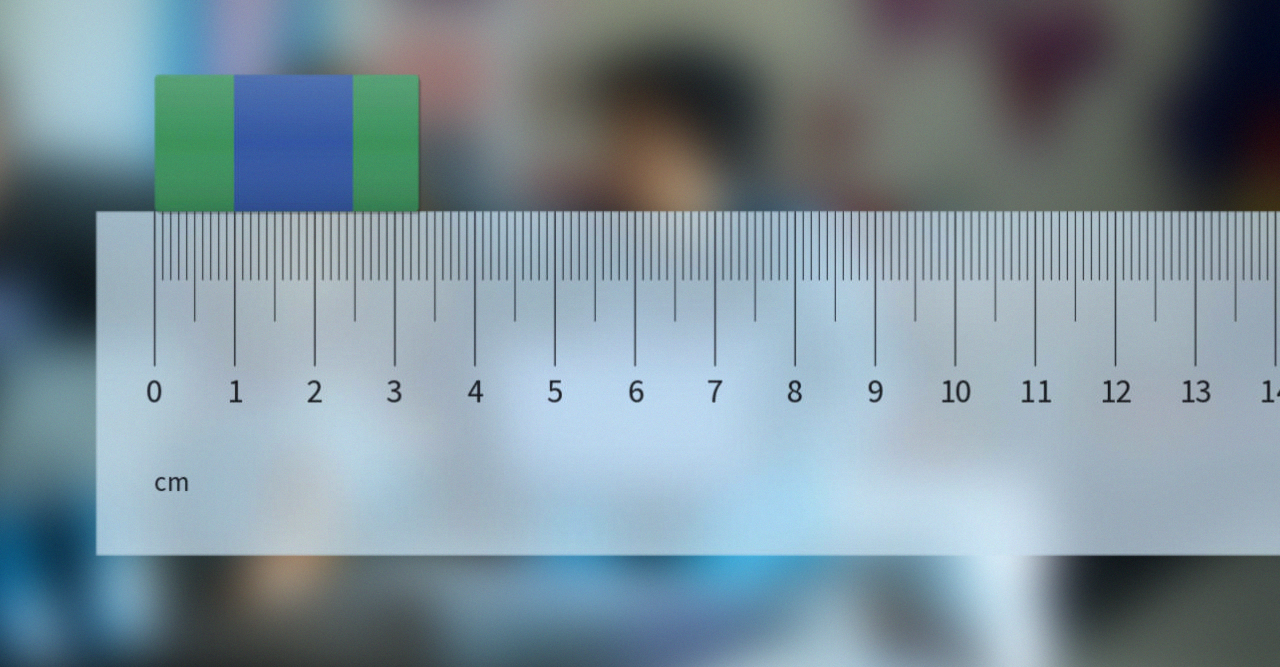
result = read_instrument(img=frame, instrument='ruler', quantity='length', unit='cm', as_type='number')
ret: 3.3 cm
